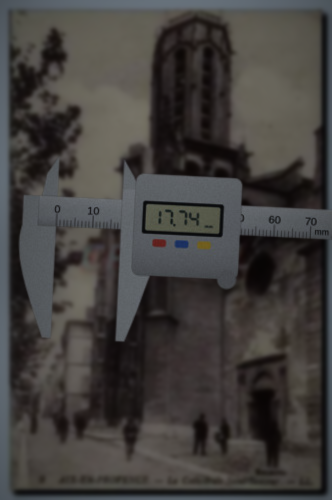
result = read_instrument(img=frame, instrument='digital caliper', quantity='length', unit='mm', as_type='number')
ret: 17.74 mm
